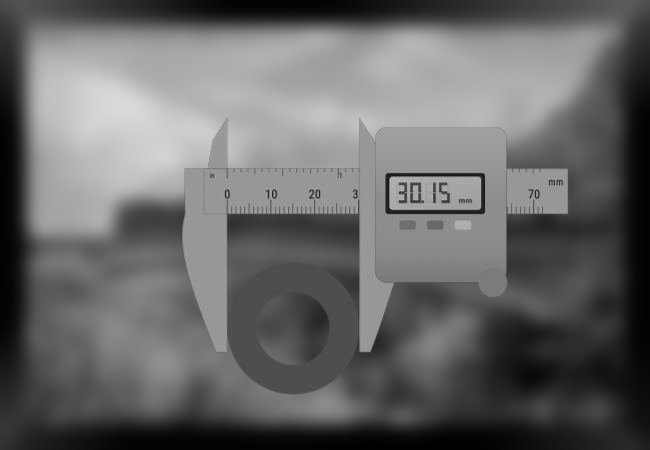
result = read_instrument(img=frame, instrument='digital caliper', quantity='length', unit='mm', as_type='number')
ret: 30.15 mm
